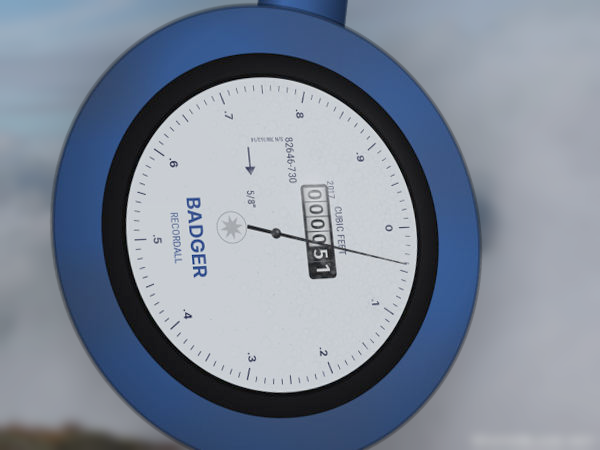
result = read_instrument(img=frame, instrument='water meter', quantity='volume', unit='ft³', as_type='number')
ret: 51.04 ft³
